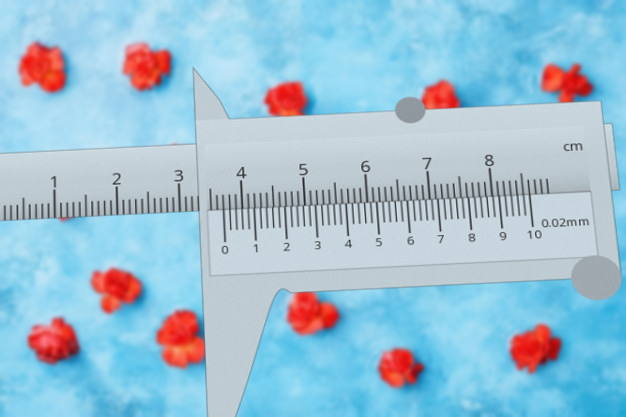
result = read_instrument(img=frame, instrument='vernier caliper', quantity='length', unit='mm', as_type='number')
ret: 37.0 mm
